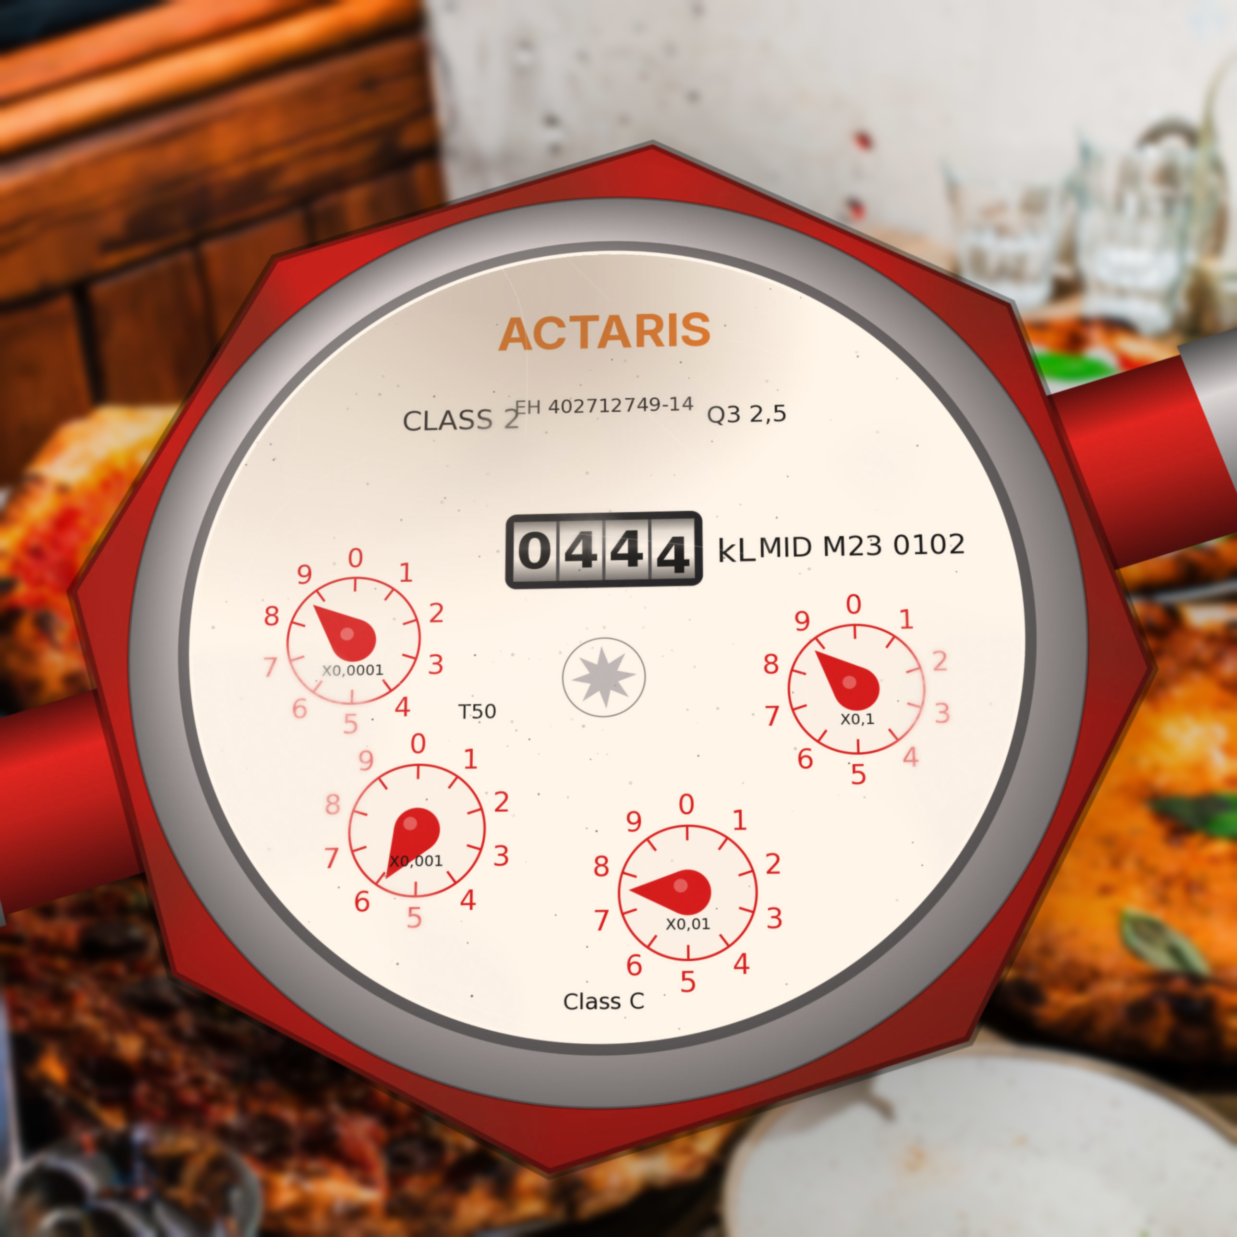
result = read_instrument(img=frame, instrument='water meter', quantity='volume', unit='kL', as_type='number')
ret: 443.8758 kL
